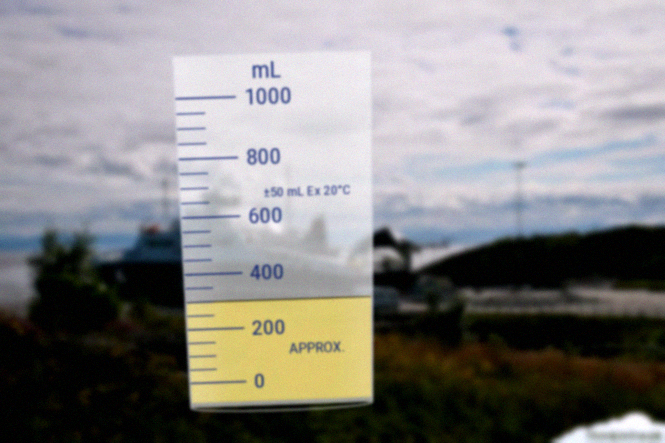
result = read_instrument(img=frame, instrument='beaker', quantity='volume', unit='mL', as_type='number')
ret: 300 mL
